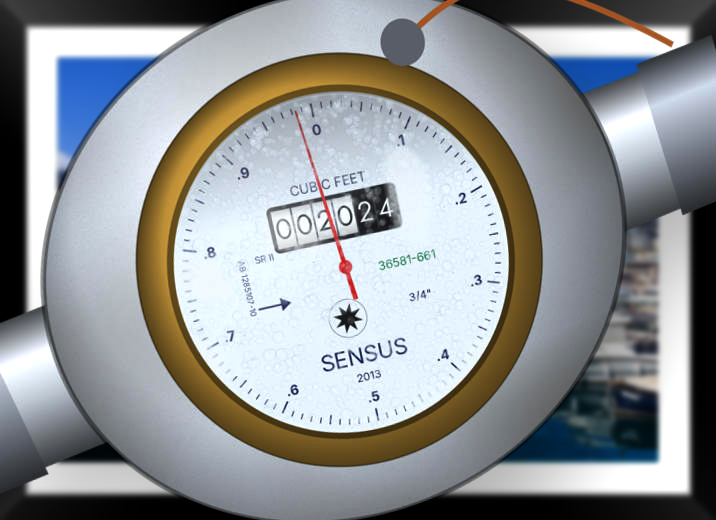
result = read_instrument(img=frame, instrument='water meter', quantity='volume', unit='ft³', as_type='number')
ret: 2023.98 ft³
